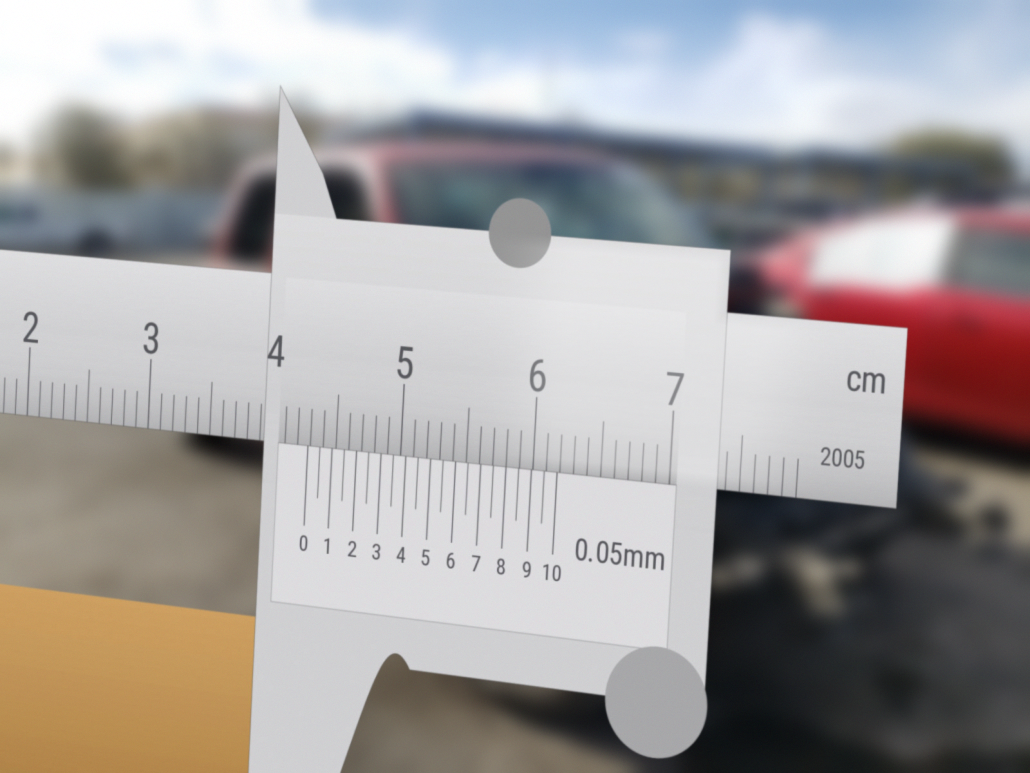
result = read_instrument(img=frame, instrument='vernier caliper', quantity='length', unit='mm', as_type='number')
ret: 42.8 mm
